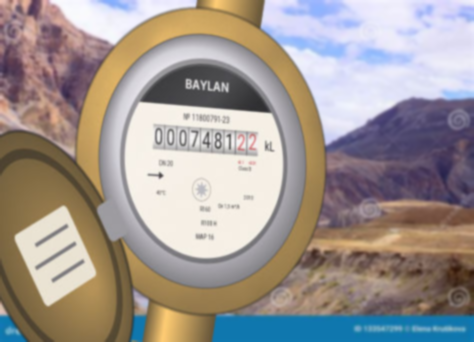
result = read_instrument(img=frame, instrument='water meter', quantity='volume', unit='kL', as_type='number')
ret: 7481.22 kL
